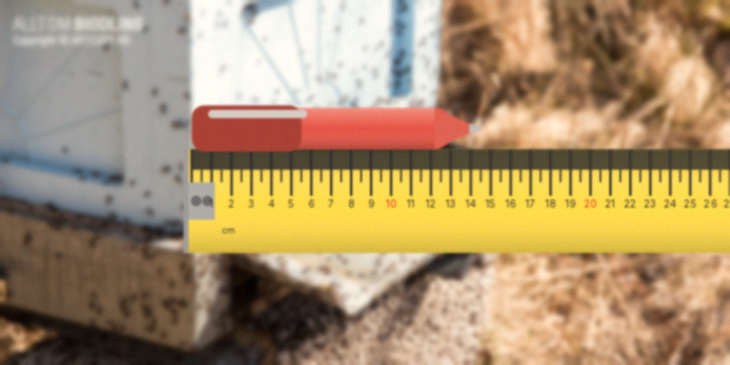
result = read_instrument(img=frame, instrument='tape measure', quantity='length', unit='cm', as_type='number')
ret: 14.5 cm
